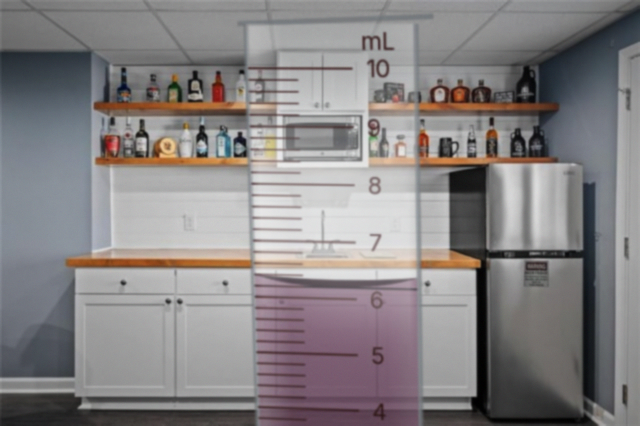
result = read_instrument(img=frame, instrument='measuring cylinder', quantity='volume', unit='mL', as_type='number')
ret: 6.2 mL
